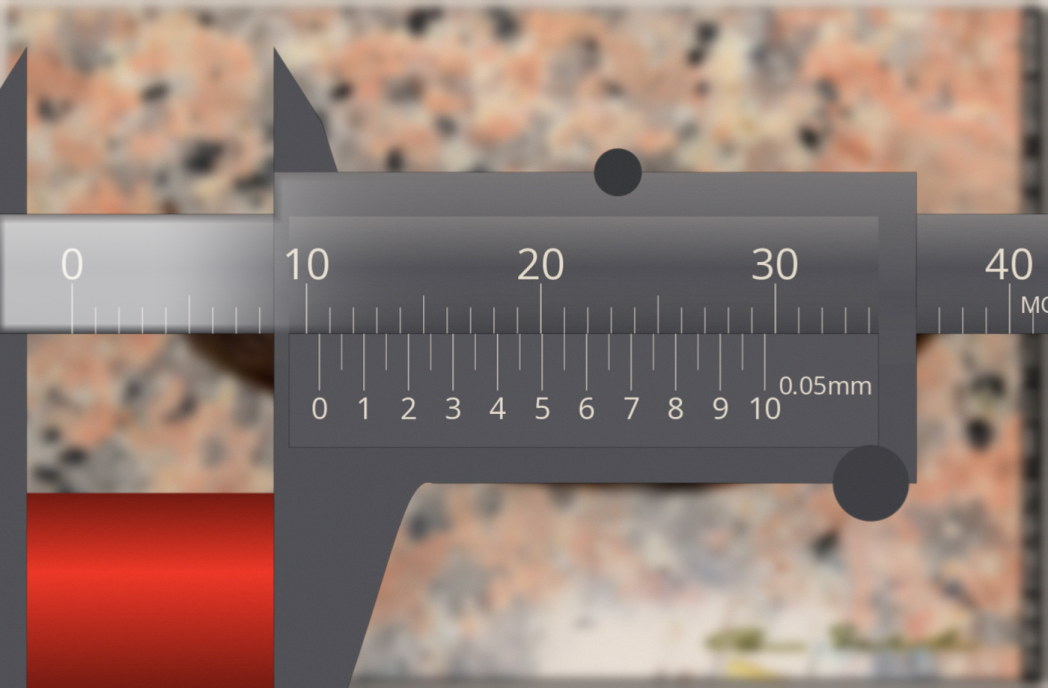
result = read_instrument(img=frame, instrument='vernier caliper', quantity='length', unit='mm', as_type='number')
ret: 10.55 mm
